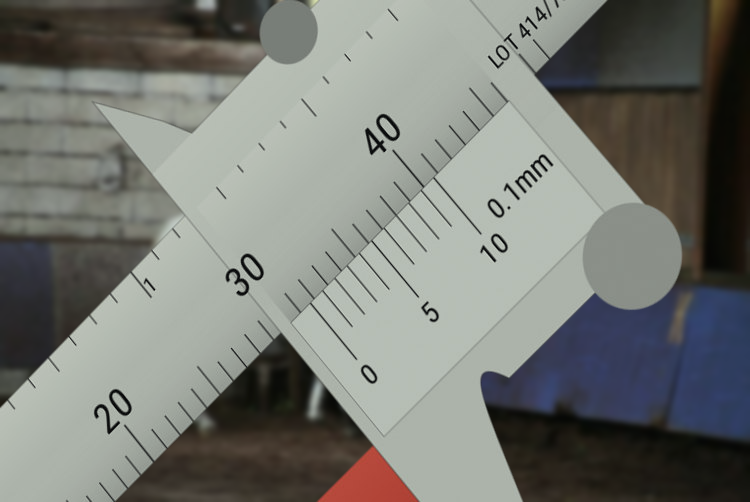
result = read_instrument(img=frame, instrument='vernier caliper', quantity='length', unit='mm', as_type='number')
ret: 31.7 mm
